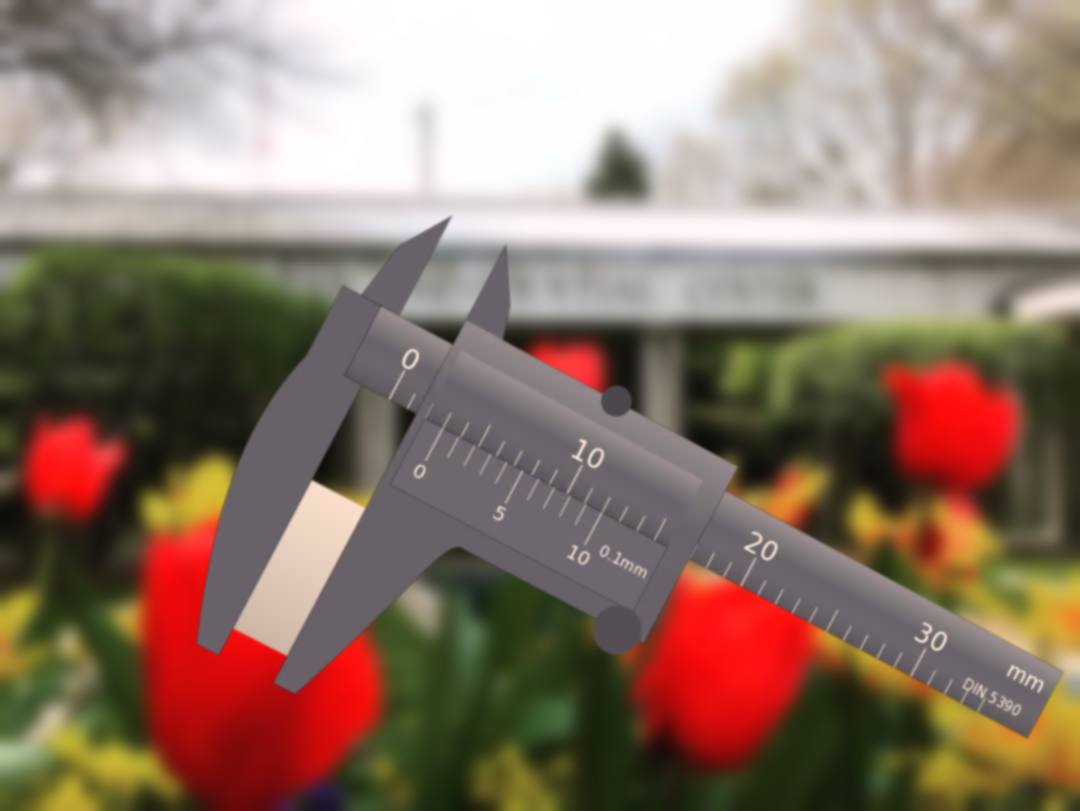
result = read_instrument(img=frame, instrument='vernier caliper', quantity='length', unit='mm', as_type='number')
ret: 3.0 mm
